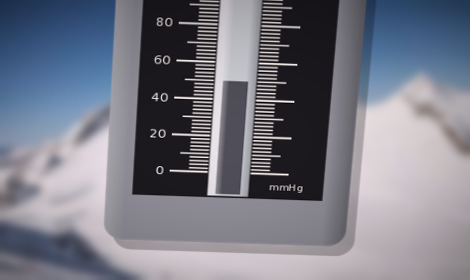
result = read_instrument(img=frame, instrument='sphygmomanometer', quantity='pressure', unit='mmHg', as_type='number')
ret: 50 mmHg
